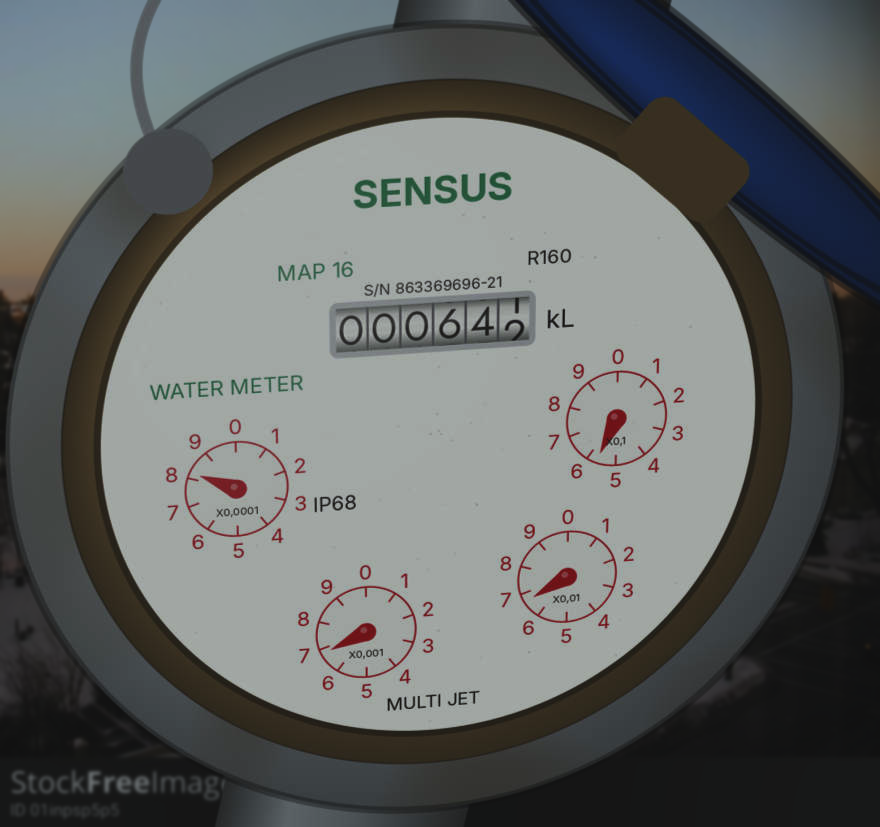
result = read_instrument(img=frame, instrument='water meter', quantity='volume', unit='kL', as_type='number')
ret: 641.5668 kL
